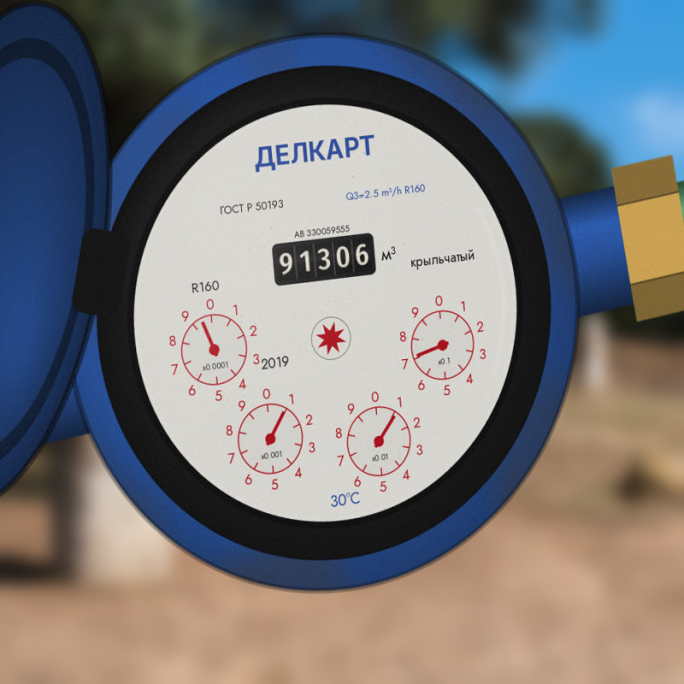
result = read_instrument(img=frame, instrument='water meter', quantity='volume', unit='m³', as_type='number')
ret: 91306.7109 m³
